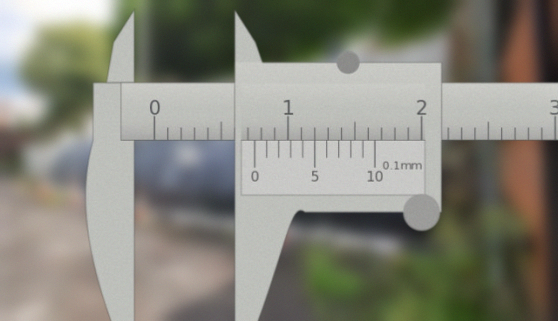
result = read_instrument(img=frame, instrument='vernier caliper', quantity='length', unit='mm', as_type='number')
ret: 7.5 mm
